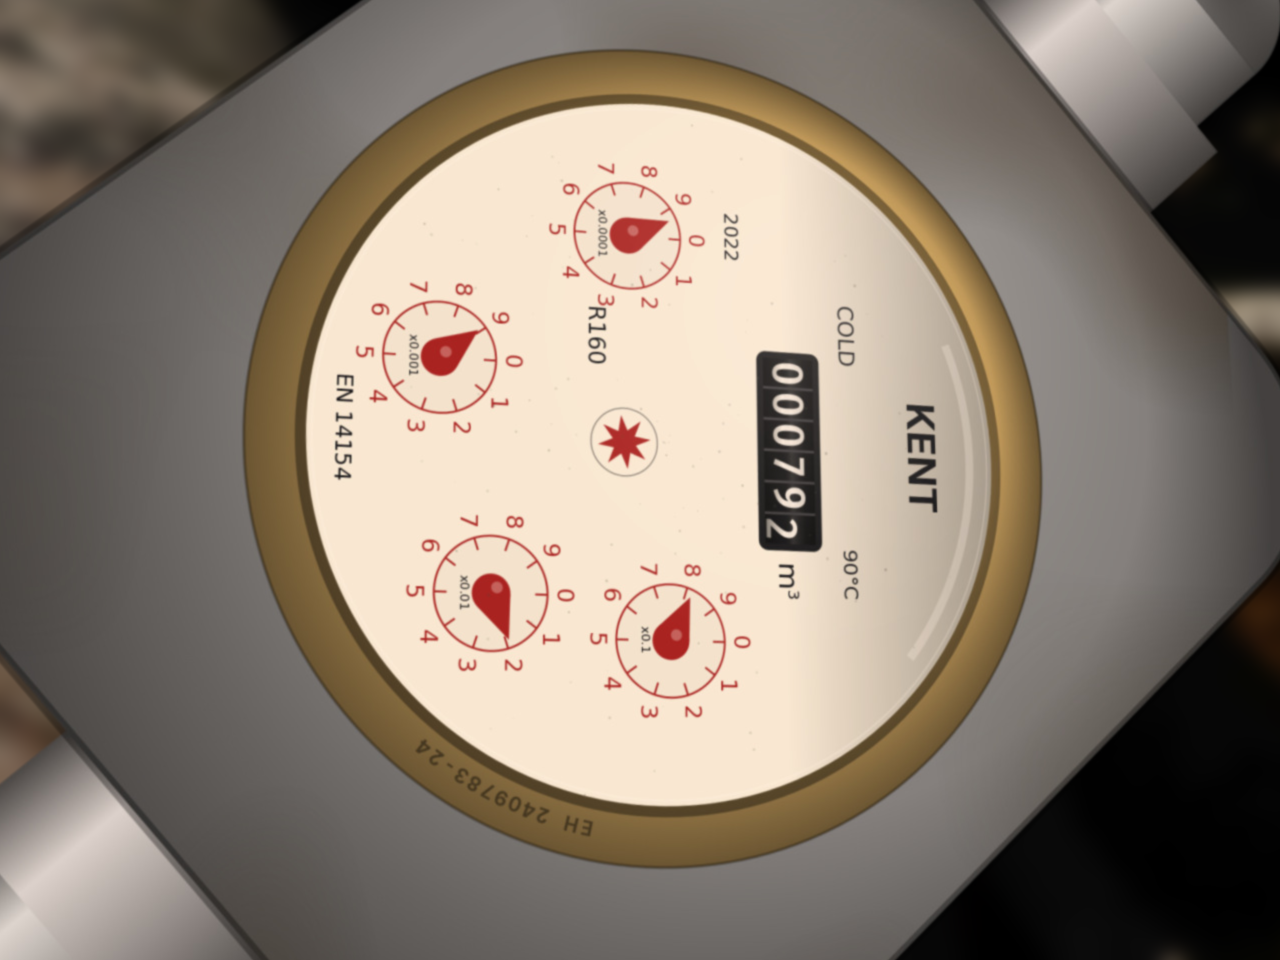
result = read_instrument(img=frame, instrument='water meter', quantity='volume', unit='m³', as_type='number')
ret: 791.8189 m³
